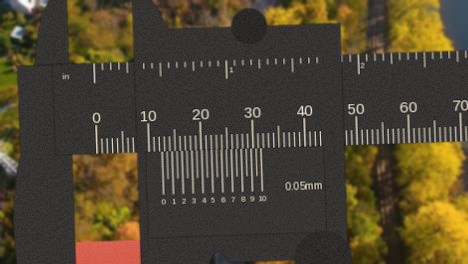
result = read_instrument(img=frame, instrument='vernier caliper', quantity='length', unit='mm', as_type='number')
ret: 12.5 mm
